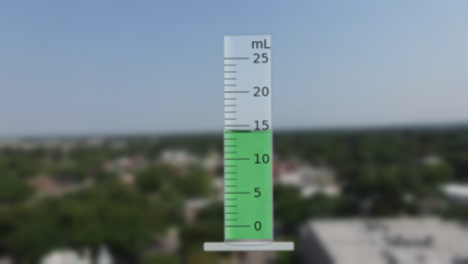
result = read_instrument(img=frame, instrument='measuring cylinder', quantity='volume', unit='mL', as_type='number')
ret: 14 mL
